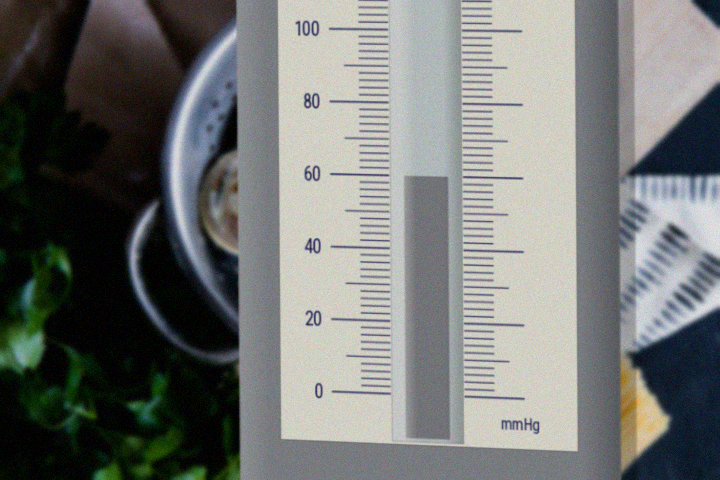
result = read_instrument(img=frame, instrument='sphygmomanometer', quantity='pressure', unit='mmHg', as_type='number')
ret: 60 mmHg
